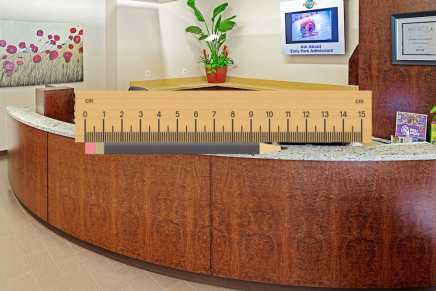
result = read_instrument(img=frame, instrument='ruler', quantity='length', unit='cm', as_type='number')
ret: 11 cm
